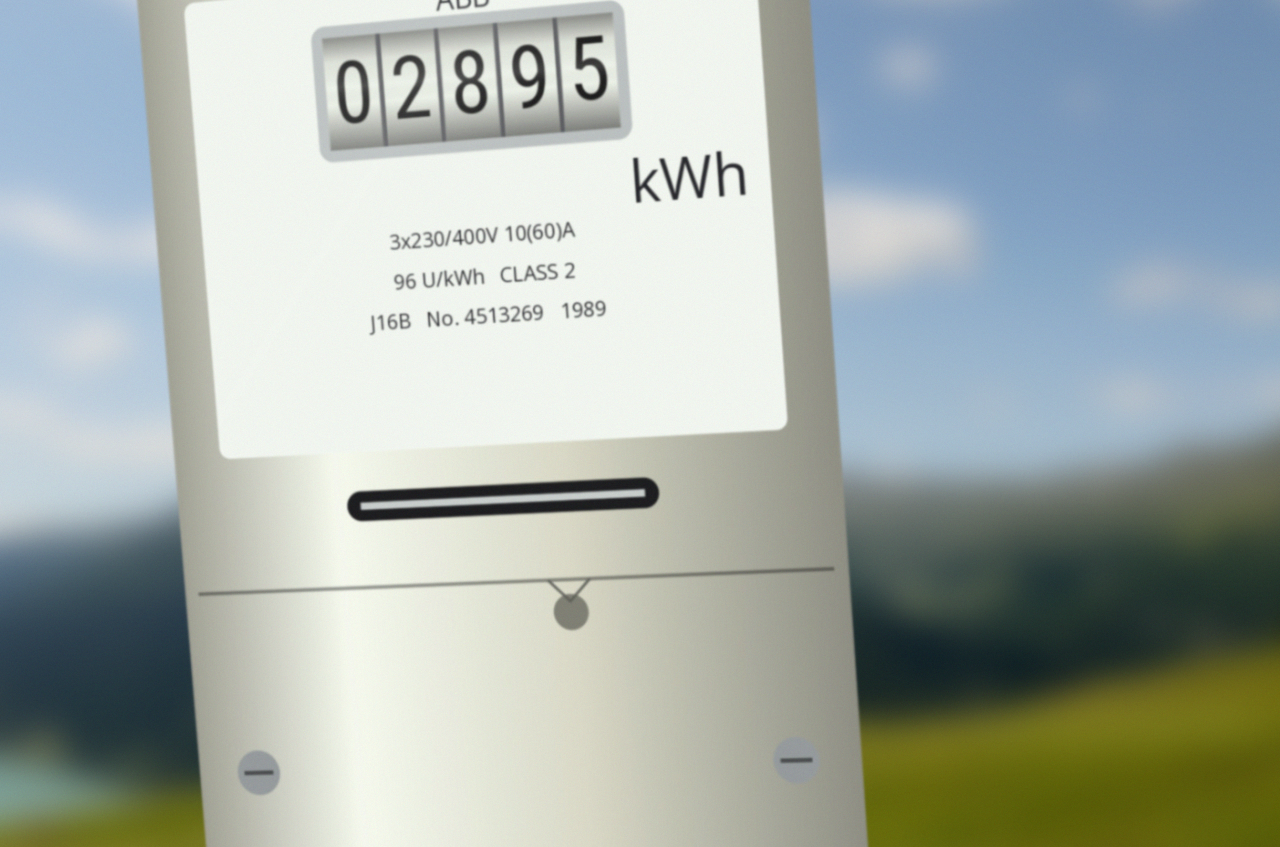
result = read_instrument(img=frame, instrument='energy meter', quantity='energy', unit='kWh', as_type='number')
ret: 2895 kWh
